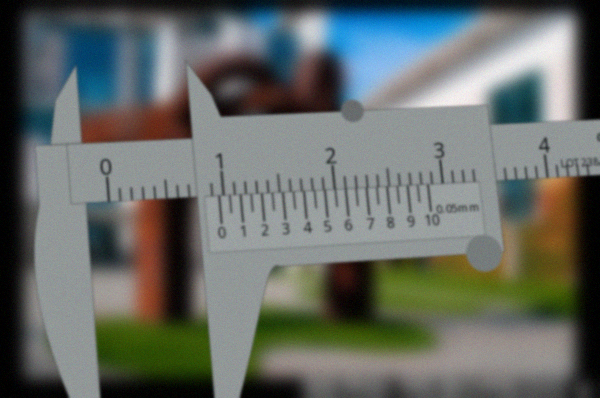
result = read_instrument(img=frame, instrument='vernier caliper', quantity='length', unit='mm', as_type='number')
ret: 9.6 mm
